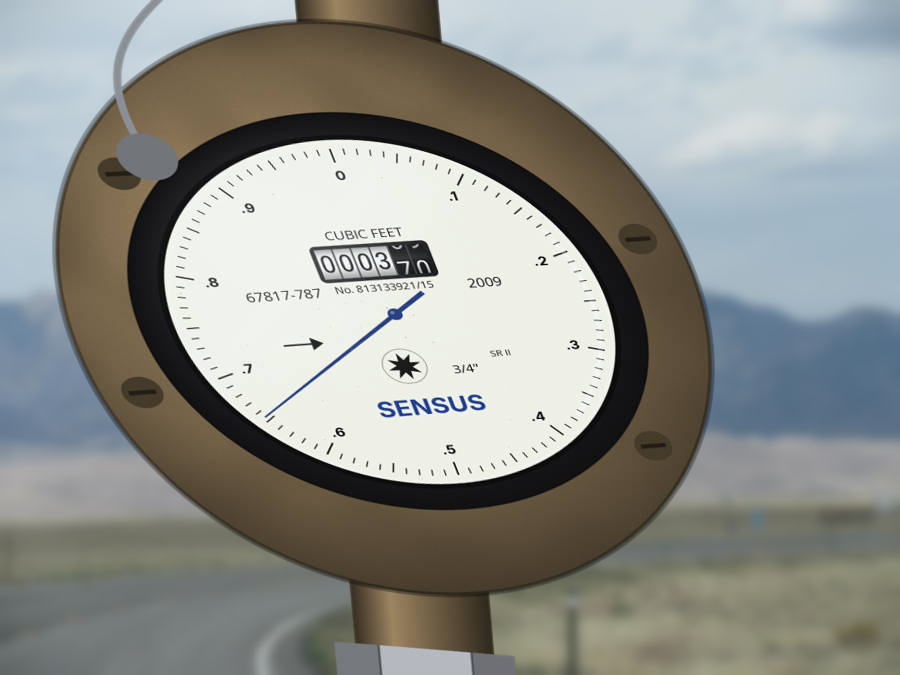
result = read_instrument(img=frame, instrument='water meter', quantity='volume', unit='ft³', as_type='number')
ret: 369.65 ft³
